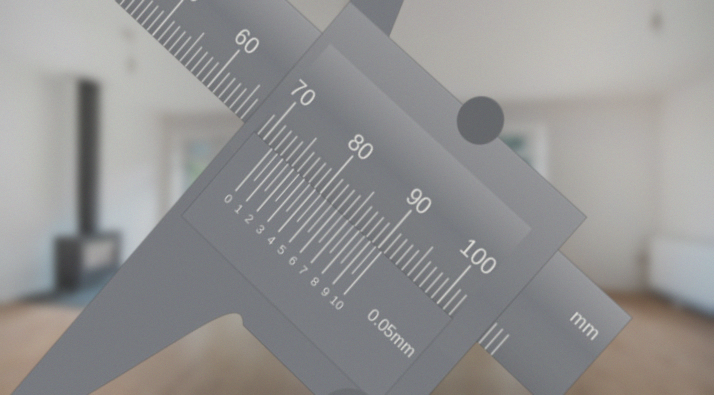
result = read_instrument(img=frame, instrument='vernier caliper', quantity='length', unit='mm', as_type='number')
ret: 71.6 mm
